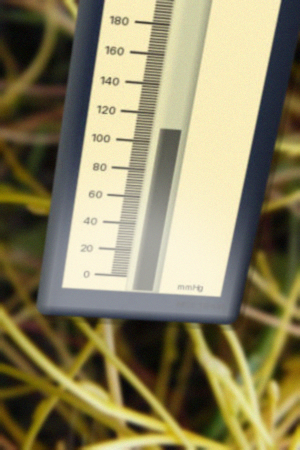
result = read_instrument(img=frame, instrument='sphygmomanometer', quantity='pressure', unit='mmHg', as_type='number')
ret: 110 mmHg
